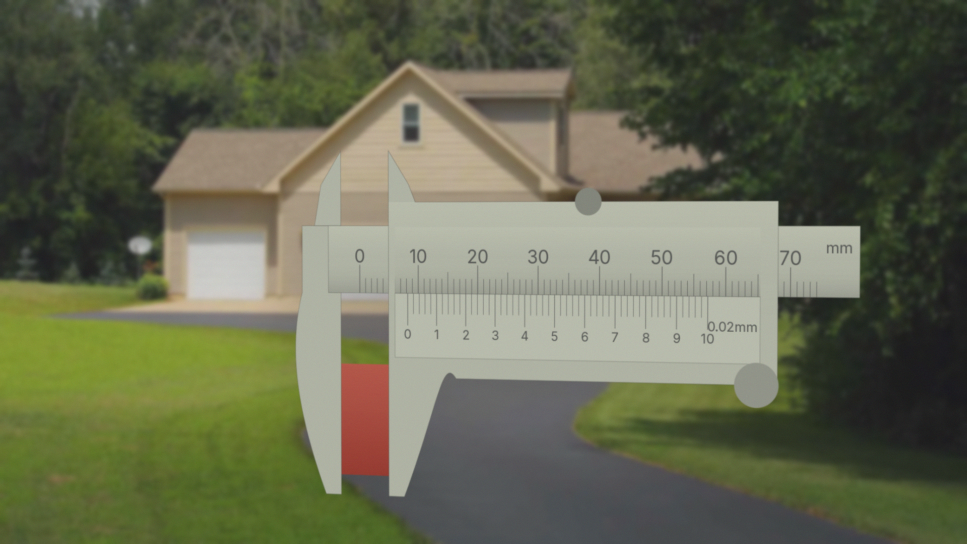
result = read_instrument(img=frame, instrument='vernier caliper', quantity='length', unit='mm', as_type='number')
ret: 8.2 mm
